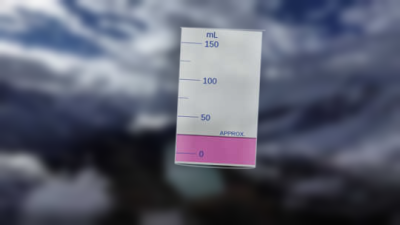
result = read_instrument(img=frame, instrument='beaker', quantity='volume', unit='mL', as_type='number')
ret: 25 mL
